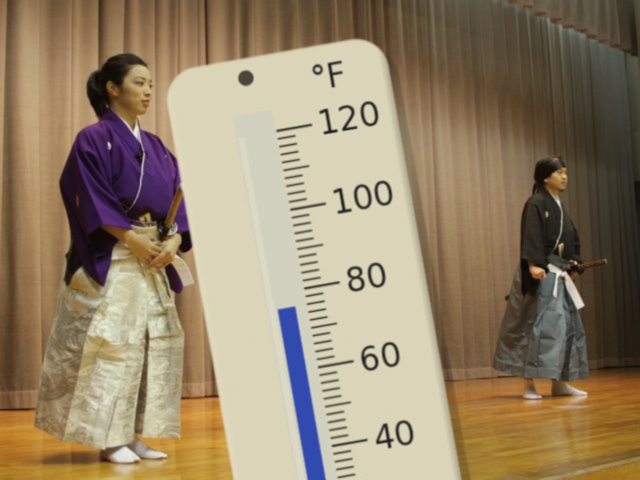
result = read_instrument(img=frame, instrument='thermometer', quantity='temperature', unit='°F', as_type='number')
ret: 76 °F
